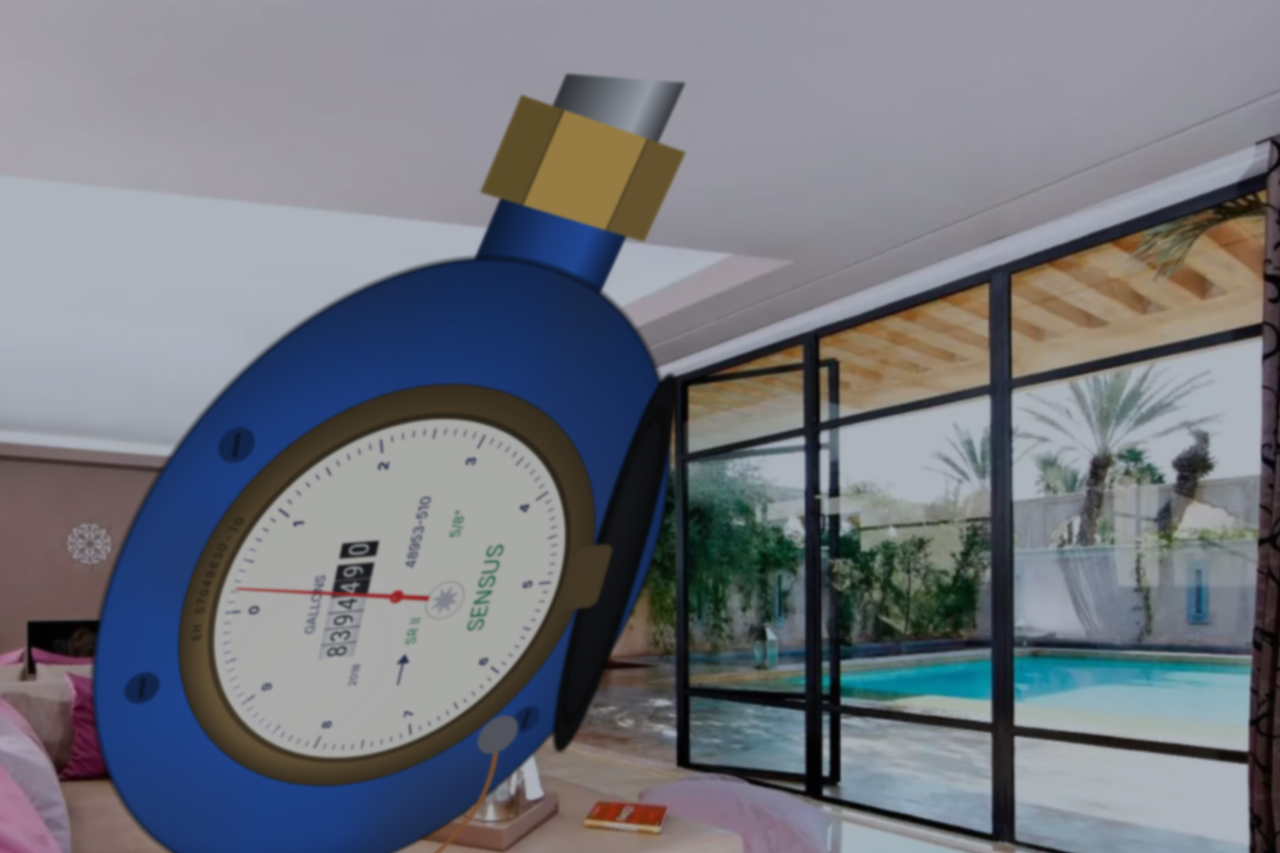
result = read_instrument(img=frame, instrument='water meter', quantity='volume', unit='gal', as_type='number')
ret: 8394490.2 gal
